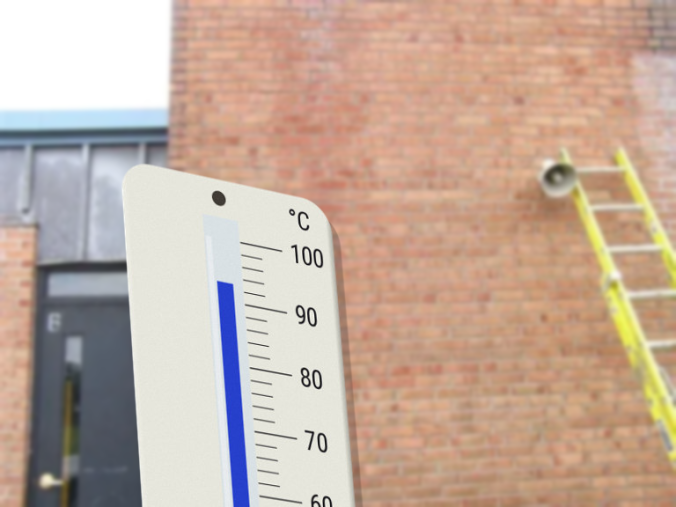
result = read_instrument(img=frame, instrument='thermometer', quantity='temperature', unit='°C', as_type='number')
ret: 93 °C
